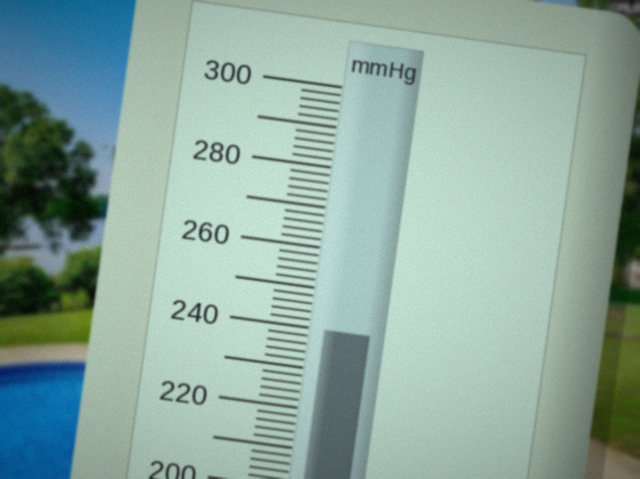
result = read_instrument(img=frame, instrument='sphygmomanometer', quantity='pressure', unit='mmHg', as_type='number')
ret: 240 mmHg
